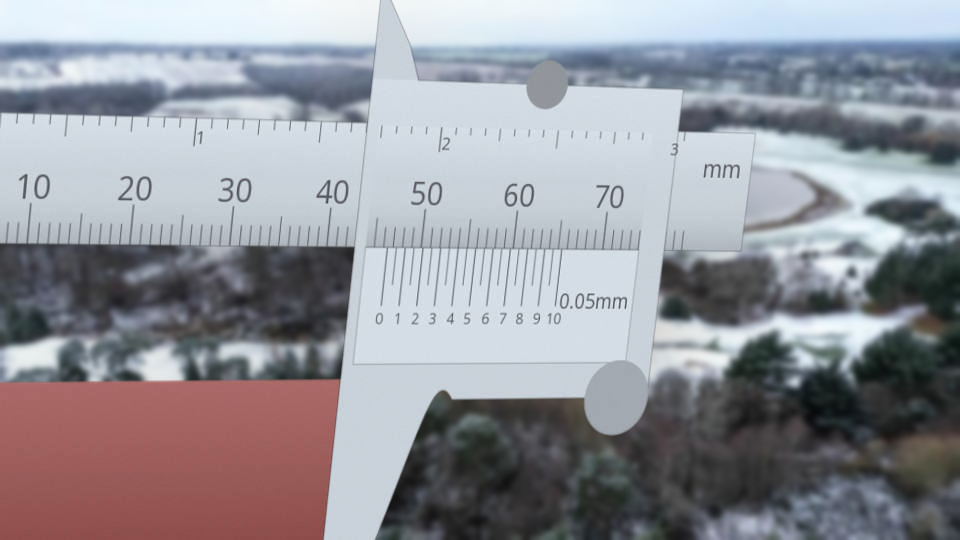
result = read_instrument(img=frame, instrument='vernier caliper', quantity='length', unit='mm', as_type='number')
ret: 46.4 mm
